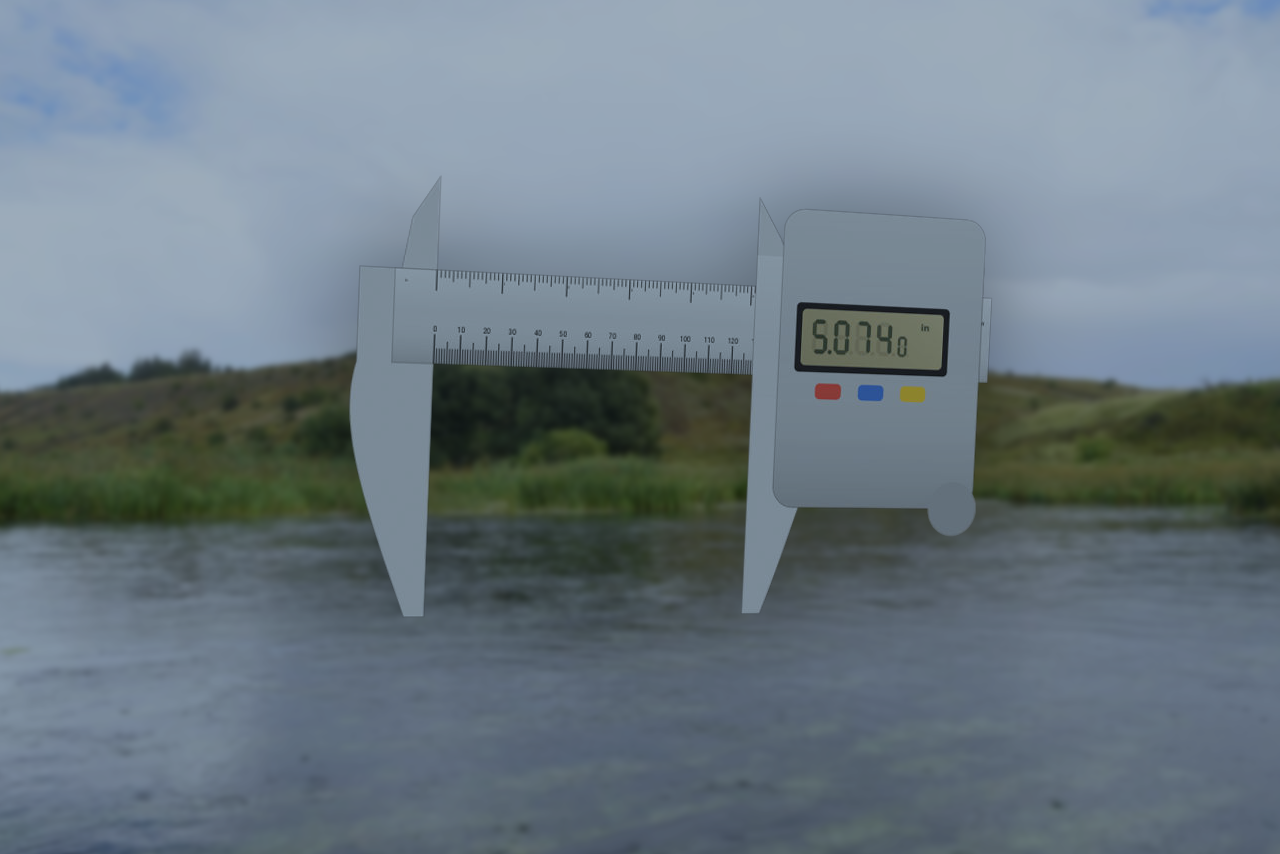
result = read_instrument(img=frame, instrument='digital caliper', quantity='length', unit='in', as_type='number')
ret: 5.0740 in
